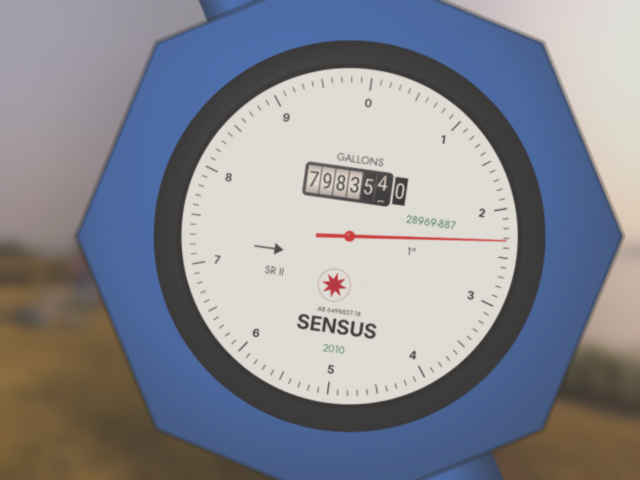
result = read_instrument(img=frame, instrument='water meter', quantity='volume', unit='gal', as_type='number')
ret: 7983542.3 gal
